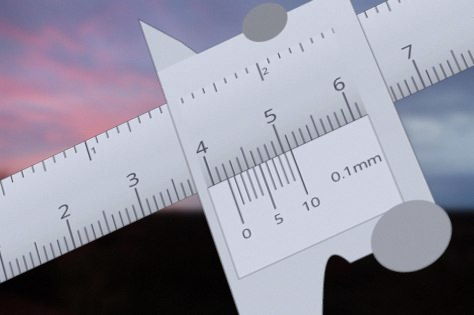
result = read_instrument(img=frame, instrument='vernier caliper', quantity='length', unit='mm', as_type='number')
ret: 42.0 mm
